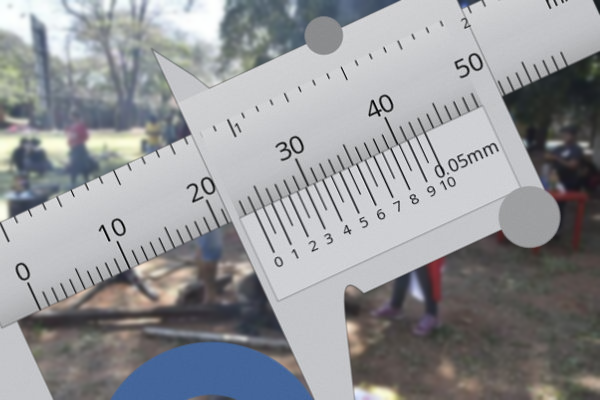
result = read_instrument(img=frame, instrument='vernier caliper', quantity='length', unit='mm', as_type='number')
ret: 24.0 mm
